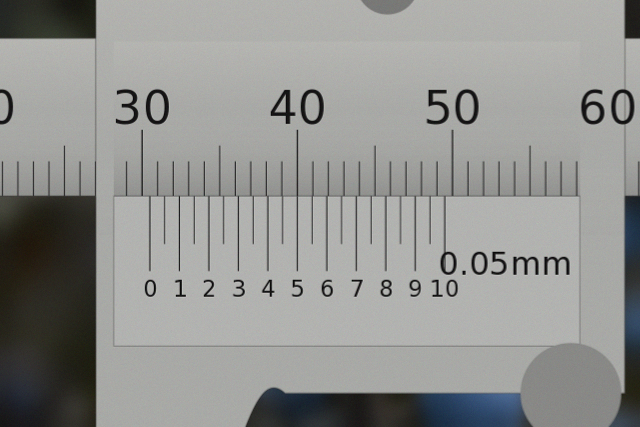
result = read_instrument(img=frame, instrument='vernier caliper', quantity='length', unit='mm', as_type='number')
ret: 30.5 mm
